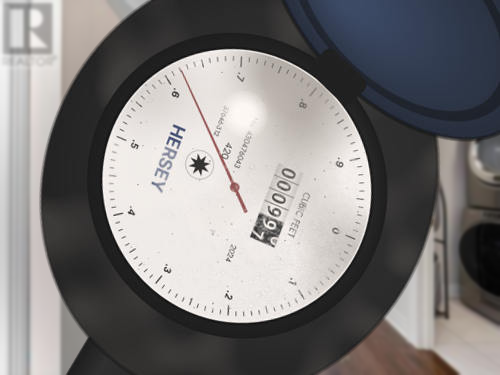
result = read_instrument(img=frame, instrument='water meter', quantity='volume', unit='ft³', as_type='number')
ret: 996.62 ft³
